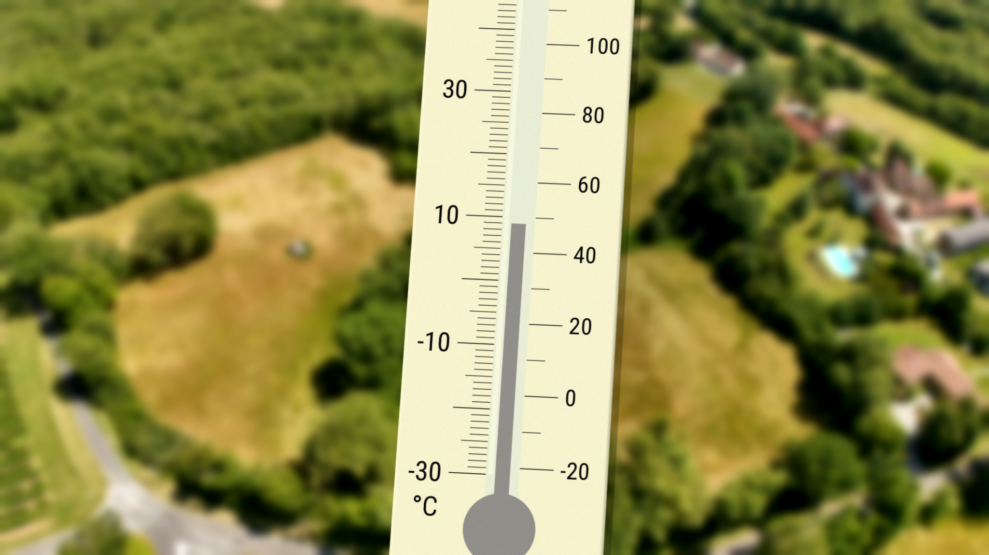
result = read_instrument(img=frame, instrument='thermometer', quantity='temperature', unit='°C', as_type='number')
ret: 9 °C
